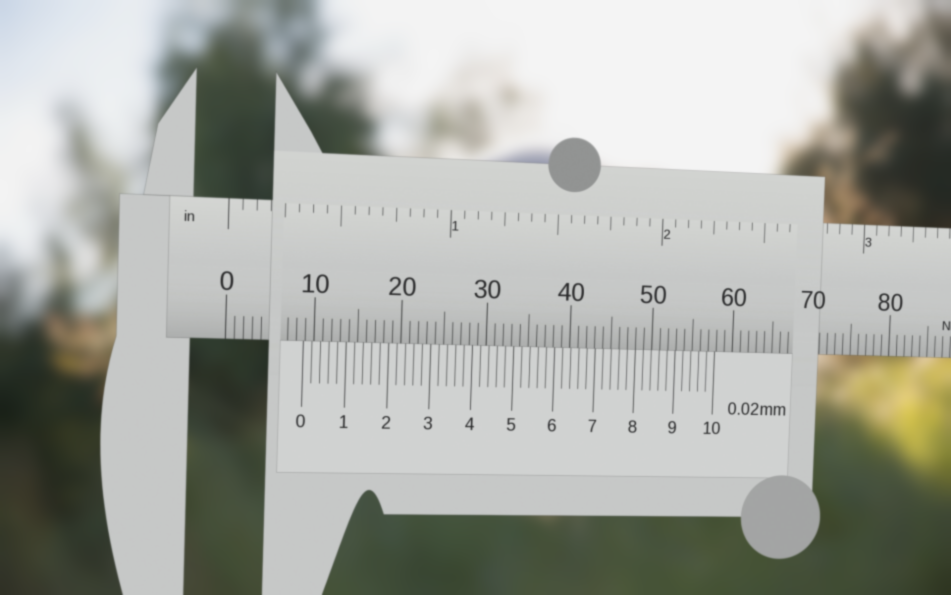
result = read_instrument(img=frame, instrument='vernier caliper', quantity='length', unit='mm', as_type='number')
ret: 8.8 mm
